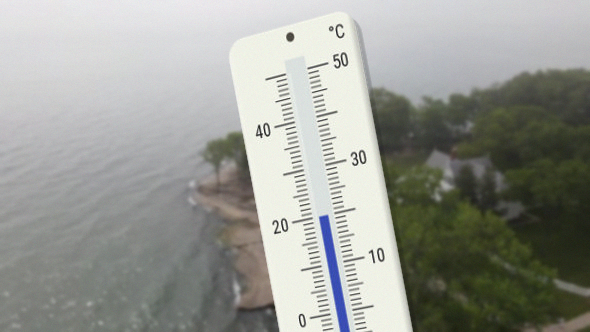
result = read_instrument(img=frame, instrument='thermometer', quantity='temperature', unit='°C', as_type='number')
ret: 20 °C
